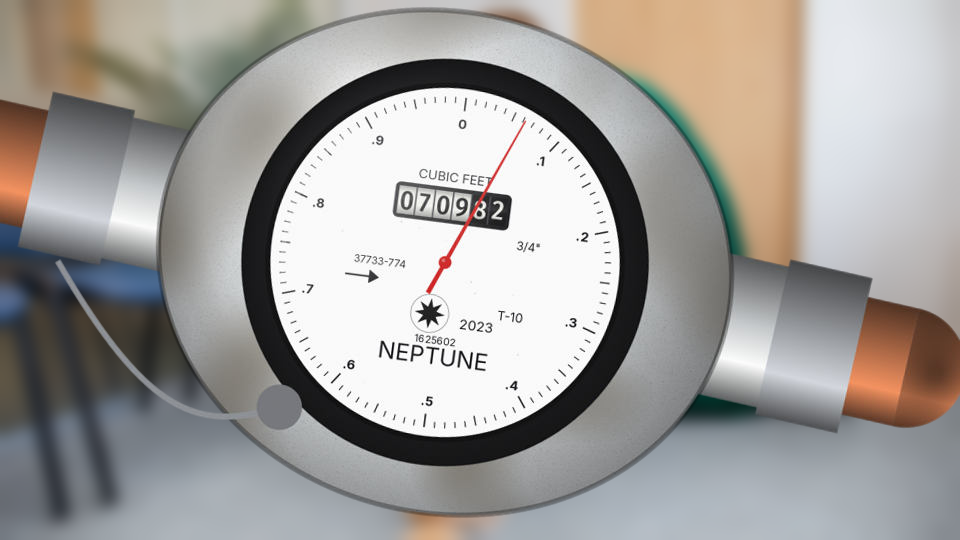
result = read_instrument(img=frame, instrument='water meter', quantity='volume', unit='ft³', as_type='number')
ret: 70982.06 ft³
